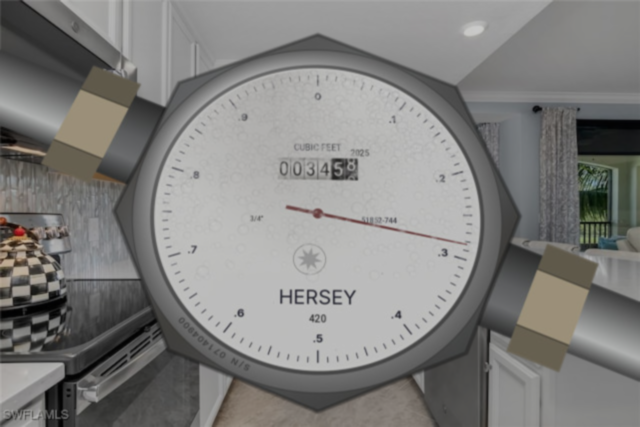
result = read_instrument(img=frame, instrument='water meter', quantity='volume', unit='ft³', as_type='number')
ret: 3458.28 ft³
